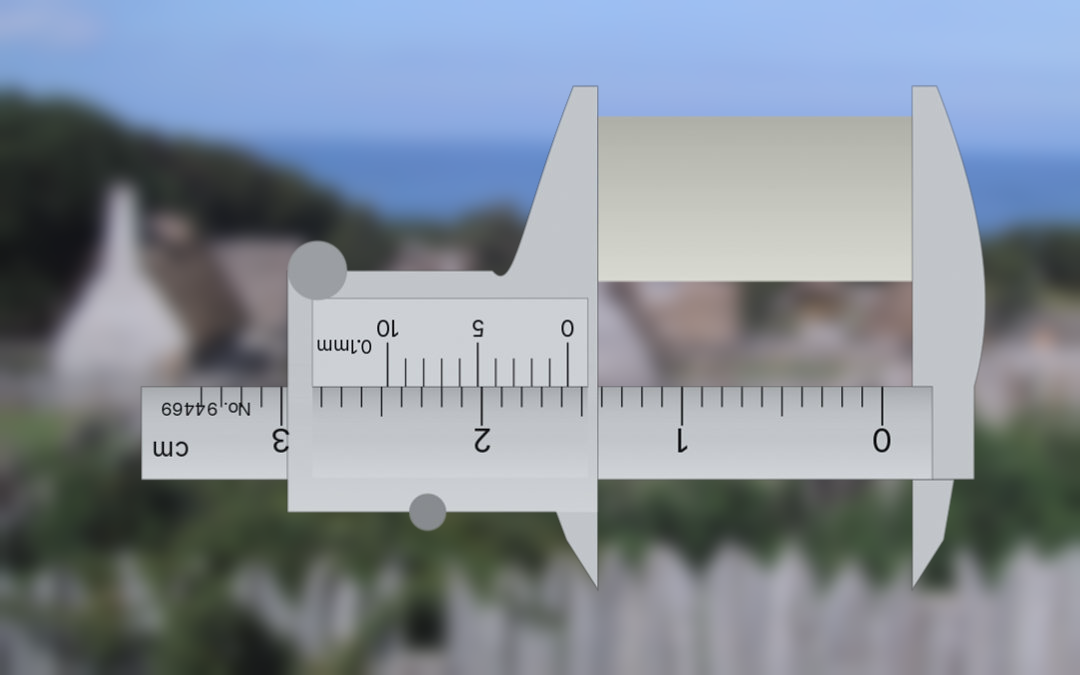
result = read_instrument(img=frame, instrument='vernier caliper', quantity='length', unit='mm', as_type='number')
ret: 15.7 mm
